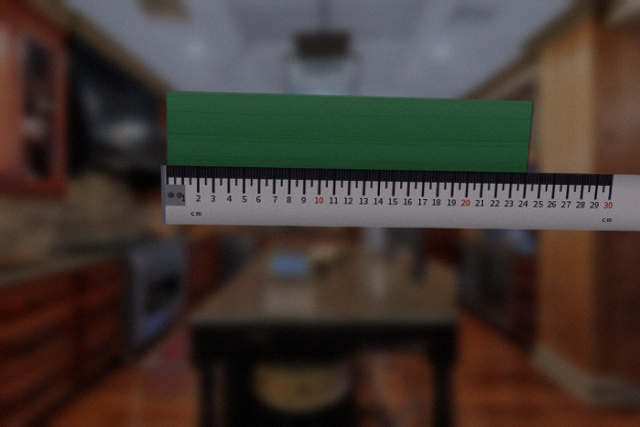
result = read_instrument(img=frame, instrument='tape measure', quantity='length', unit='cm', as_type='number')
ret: 24 cm
